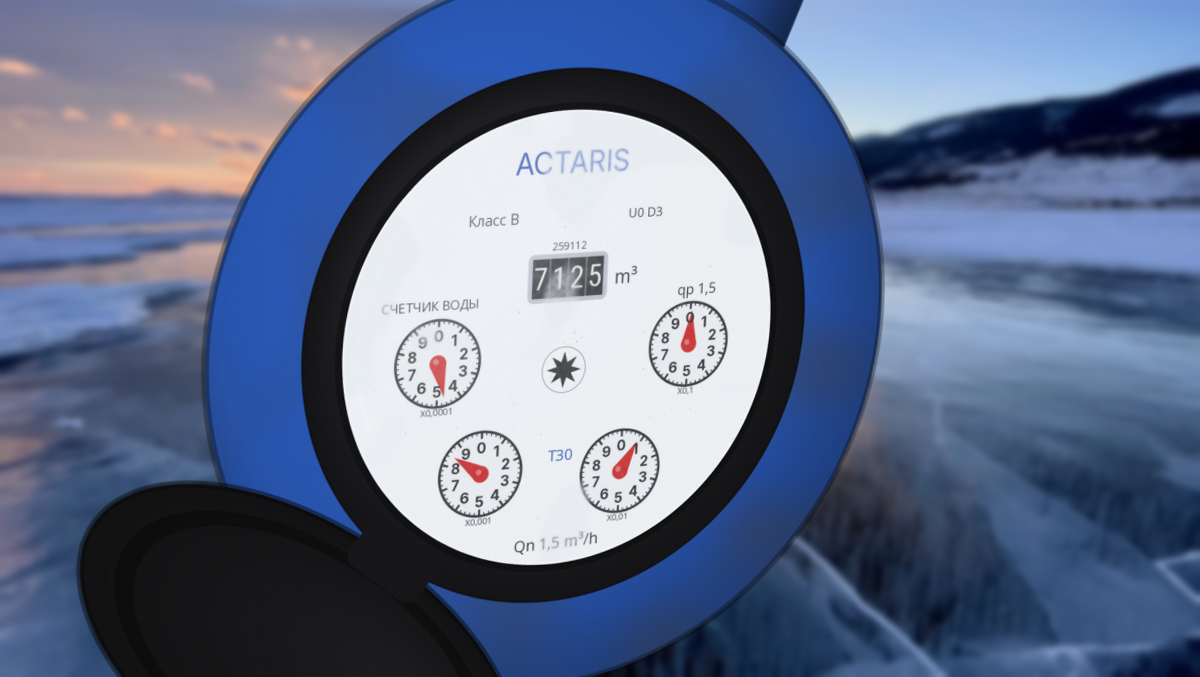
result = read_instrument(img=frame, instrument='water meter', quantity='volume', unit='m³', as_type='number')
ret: 7125.0084 m³
